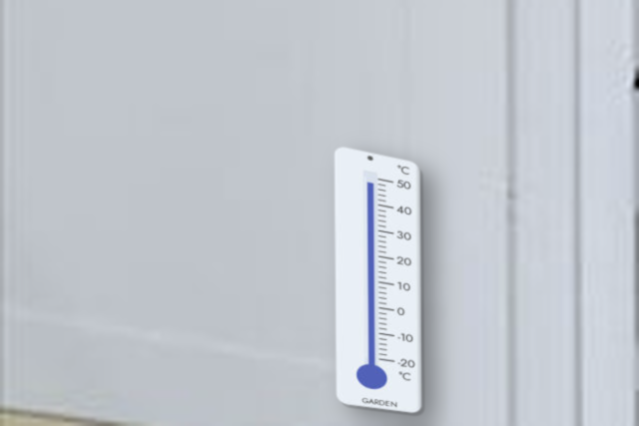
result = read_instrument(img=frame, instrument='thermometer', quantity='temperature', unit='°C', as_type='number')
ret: 48 °C
